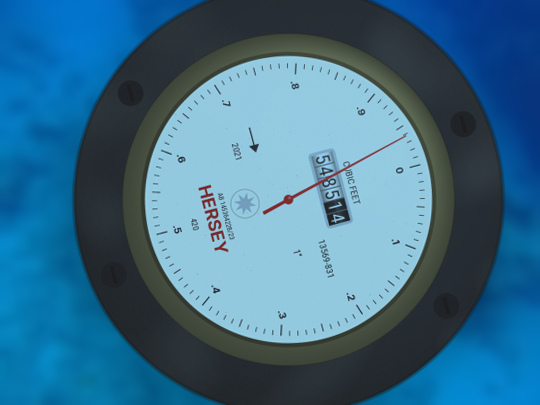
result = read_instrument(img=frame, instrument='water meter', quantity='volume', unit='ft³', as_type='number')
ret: 548513.96 ft³
